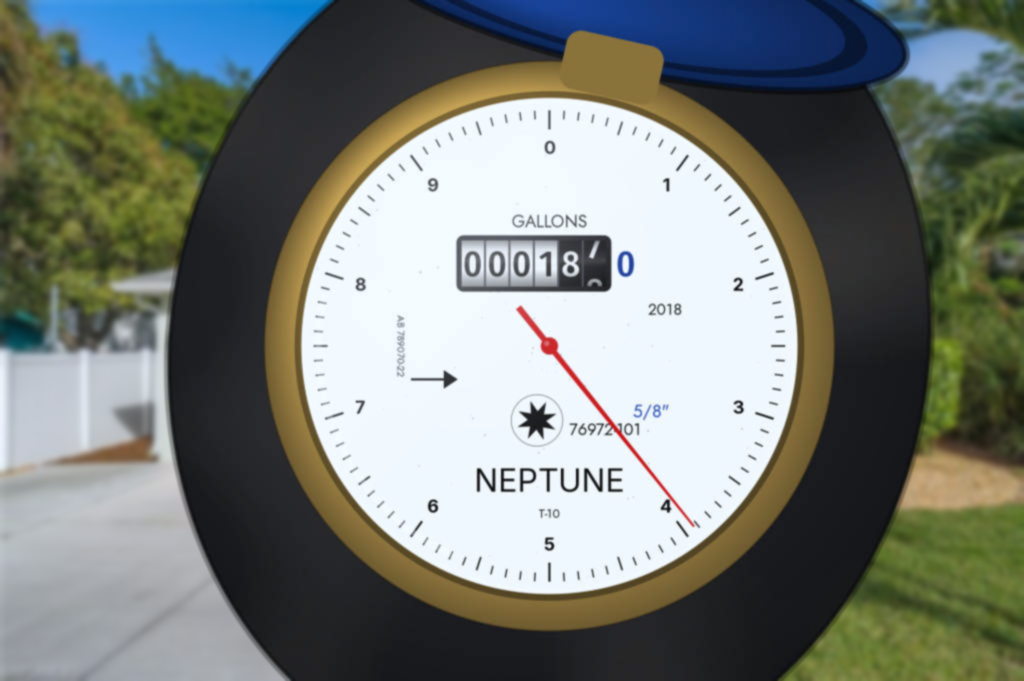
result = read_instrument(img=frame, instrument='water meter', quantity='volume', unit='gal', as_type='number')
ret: 1873.9 gal
